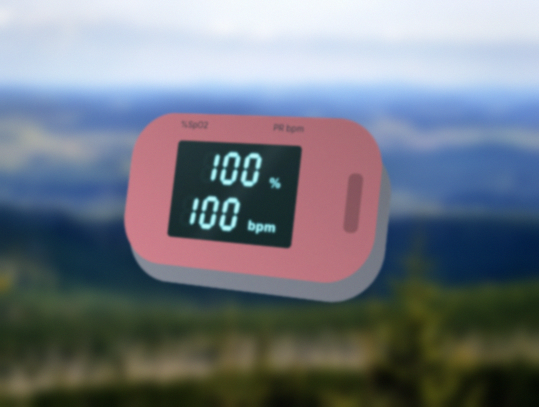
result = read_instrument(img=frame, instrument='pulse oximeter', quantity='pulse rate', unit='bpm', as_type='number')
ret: 100 bpm
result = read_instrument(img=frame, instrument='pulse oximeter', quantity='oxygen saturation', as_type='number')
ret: 100 %
